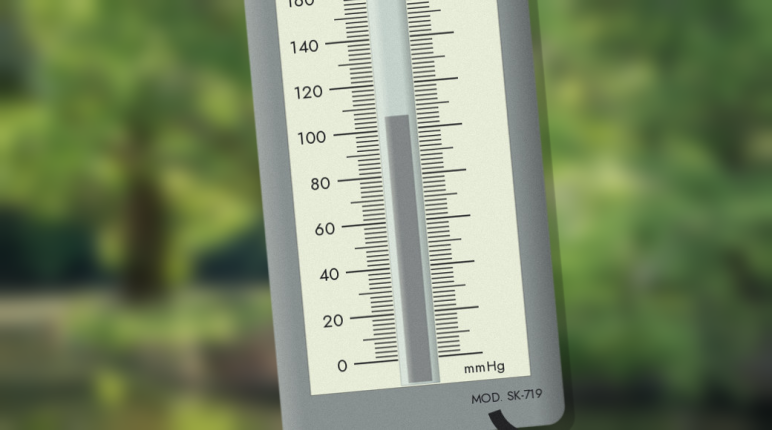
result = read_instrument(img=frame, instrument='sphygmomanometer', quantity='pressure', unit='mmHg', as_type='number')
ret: 106 mmHg
